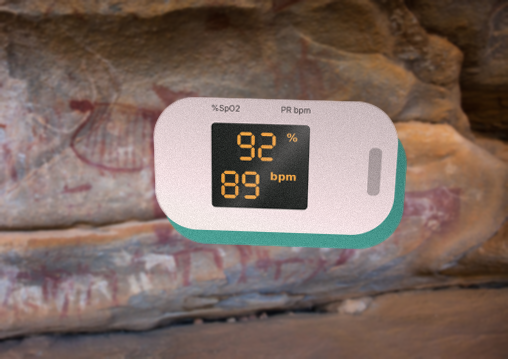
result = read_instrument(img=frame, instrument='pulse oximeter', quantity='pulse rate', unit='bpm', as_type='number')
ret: 89 bpm
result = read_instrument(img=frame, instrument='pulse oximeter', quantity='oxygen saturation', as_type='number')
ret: 92 %
